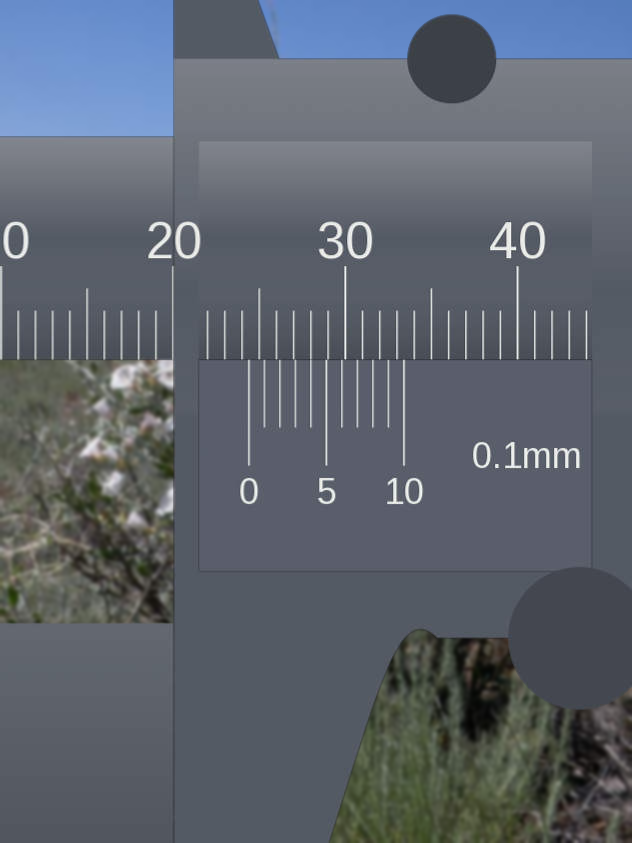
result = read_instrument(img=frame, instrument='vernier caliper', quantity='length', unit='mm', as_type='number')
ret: 24.4 mm
